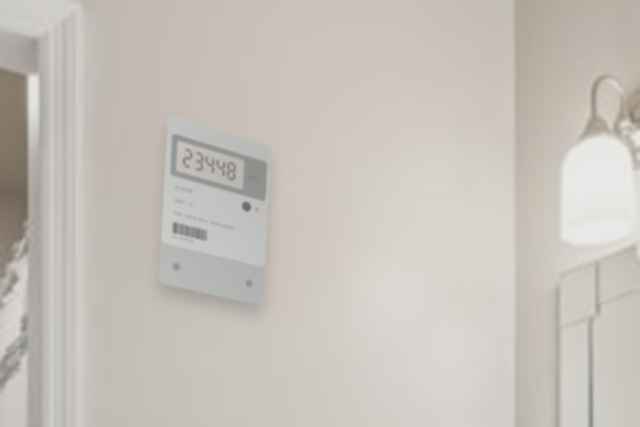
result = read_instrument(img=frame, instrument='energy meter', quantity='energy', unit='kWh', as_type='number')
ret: 23448 kWh
